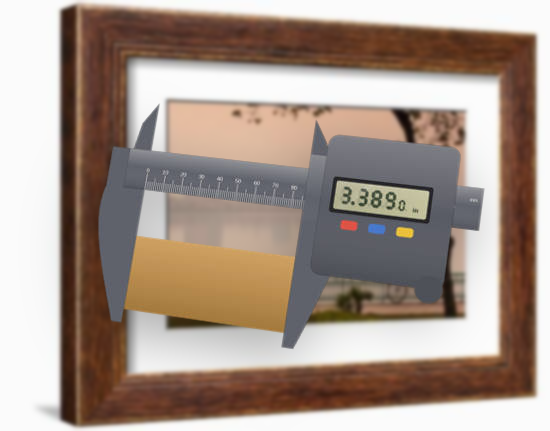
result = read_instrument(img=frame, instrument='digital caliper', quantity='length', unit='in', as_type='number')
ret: 3.3890 in
